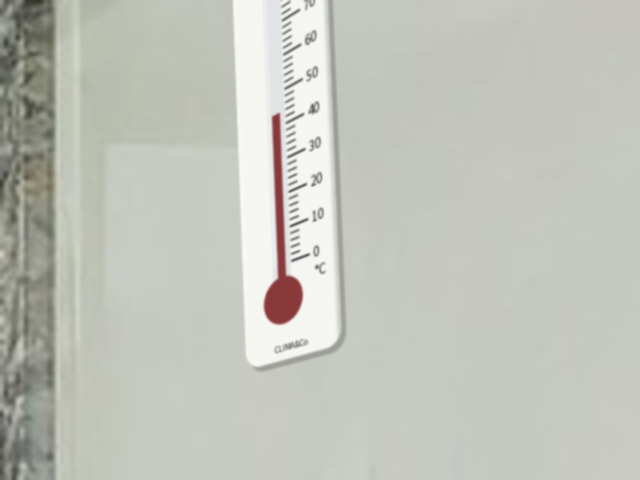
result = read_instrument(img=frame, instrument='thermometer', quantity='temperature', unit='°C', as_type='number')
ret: 44 °C
